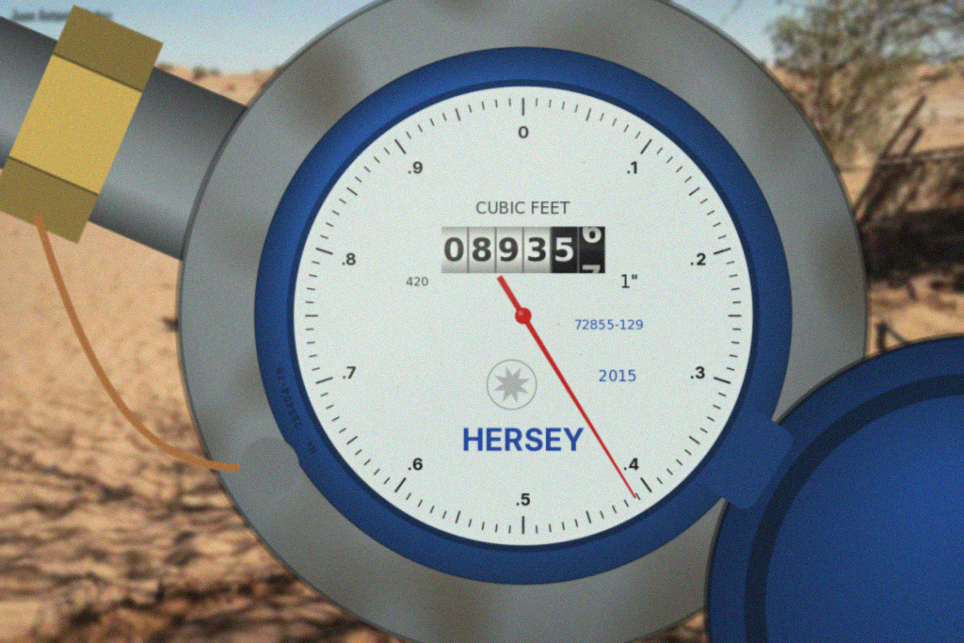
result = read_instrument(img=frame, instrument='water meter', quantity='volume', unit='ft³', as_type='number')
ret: 89356.41 ft³
